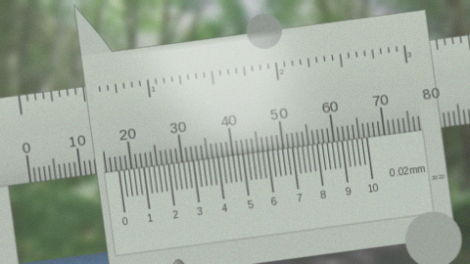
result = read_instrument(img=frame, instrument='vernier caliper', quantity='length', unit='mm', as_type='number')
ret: 17.5 mm
